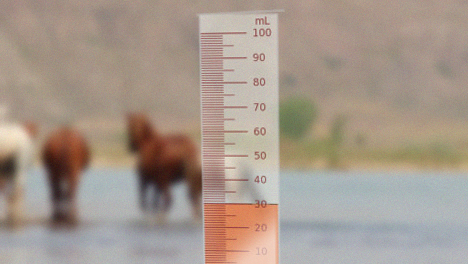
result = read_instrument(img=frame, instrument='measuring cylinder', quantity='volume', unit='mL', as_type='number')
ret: 30 mL
